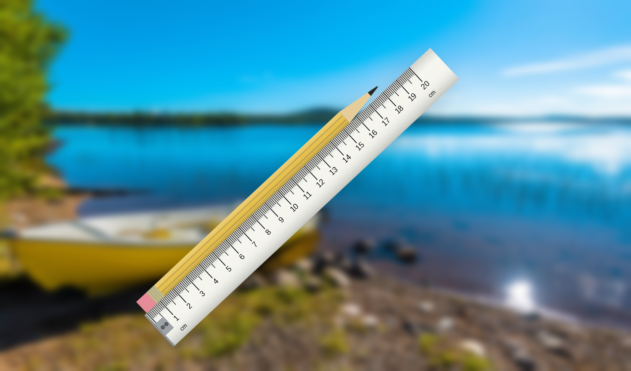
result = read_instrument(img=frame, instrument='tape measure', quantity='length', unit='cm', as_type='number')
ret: 18 cm
